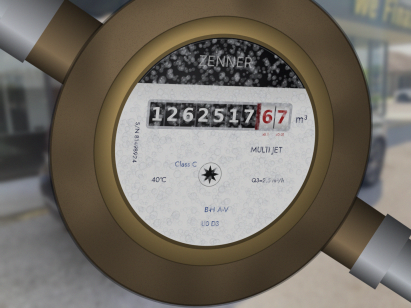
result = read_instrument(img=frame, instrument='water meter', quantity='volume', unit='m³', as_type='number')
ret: 1262517.67 m³
